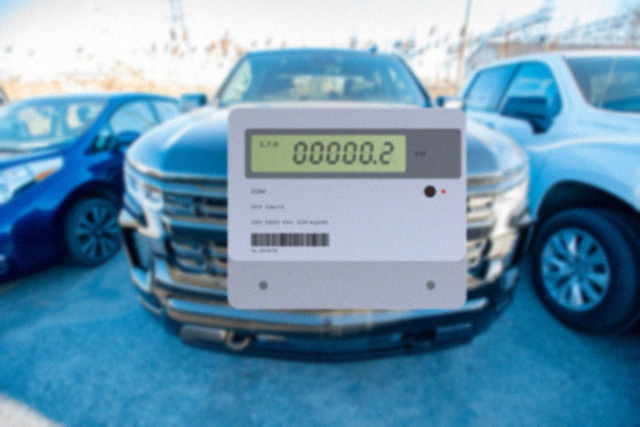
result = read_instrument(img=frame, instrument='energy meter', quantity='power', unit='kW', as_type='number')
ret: 0.2 kW
